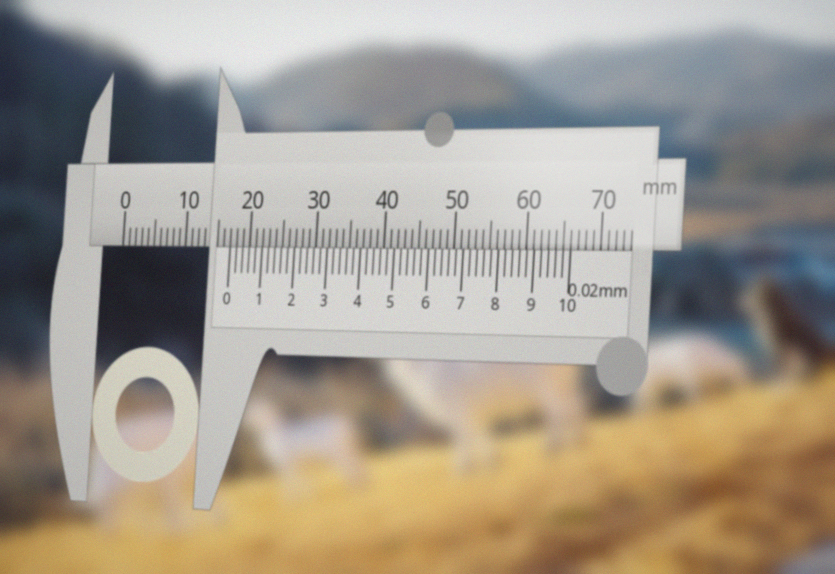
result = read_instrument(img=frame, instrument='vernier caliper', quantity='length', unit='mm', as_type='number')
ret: 17.0 mm
